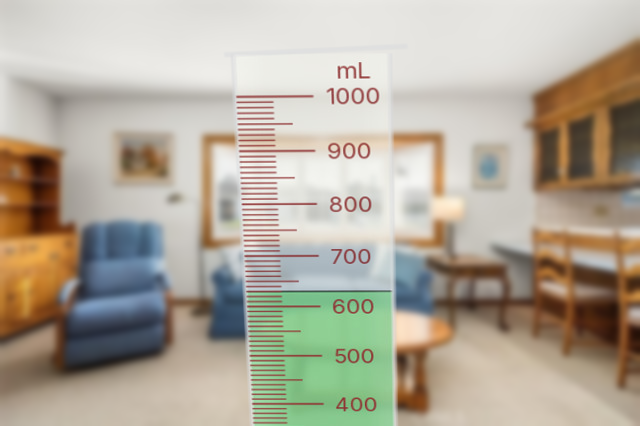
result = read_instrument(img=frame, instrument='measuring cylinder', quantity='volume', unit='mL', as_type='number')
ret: 630 mL
